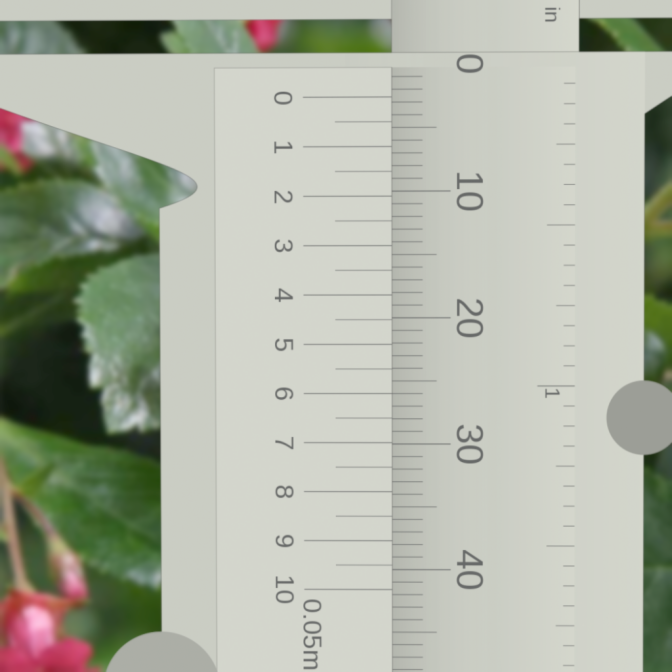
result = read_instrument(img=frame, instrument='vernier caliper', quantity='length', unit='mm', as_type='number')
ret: 2.6 mm
